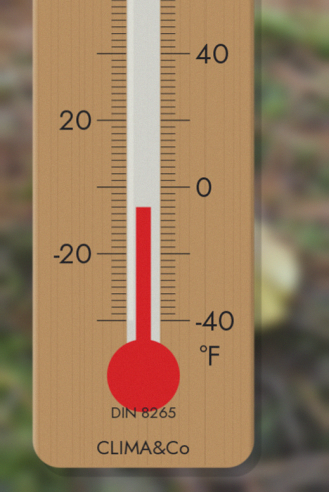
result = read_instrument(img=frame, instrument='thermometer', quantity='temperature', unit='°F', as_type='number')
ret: -6 °F
